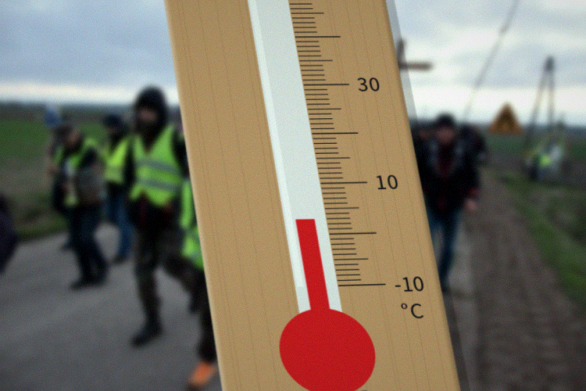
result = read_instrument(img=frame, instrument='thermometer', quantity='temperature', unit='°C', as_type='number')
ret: 3 °C
